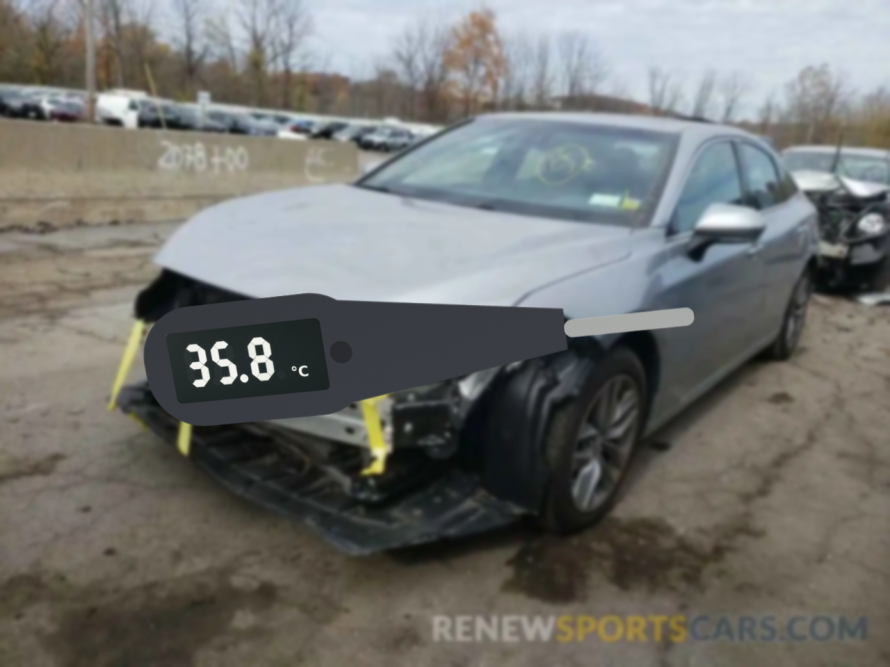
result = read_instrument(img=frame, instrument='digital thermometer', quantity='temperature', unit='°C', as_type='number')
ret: 35.8 °C
